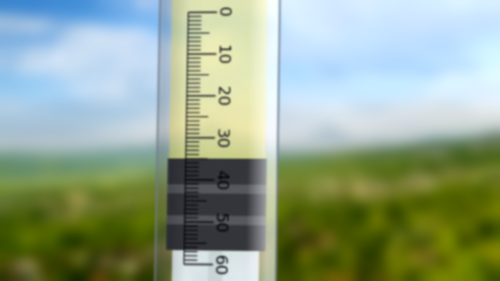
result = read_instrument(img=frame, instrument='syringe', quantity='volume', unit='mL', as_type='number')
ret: 35 mL
